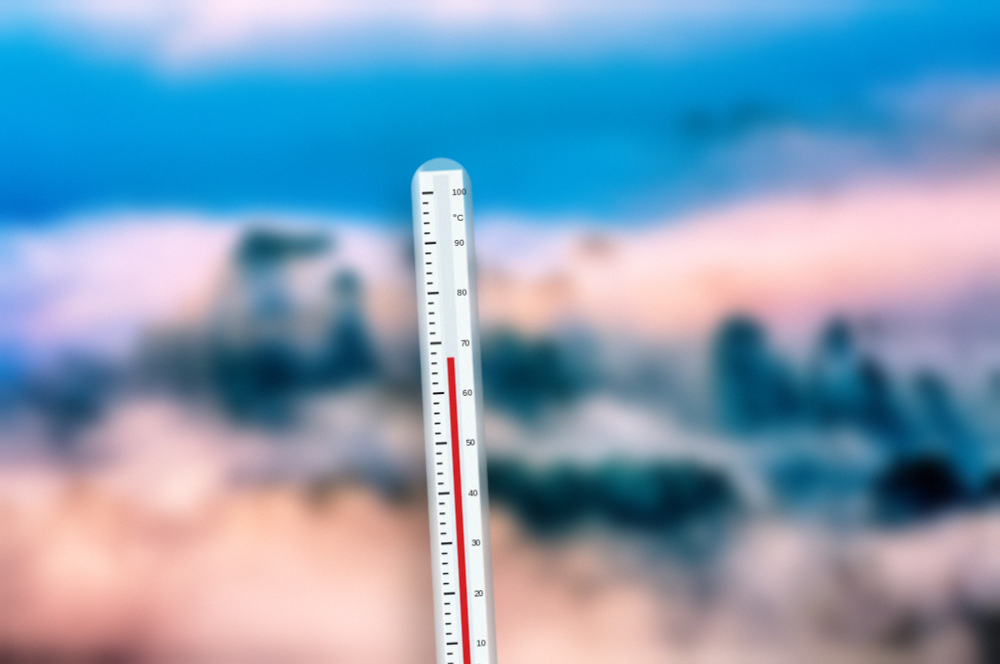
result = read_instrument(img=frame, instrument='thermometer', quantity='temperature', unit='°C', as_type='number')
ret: 67 °C
